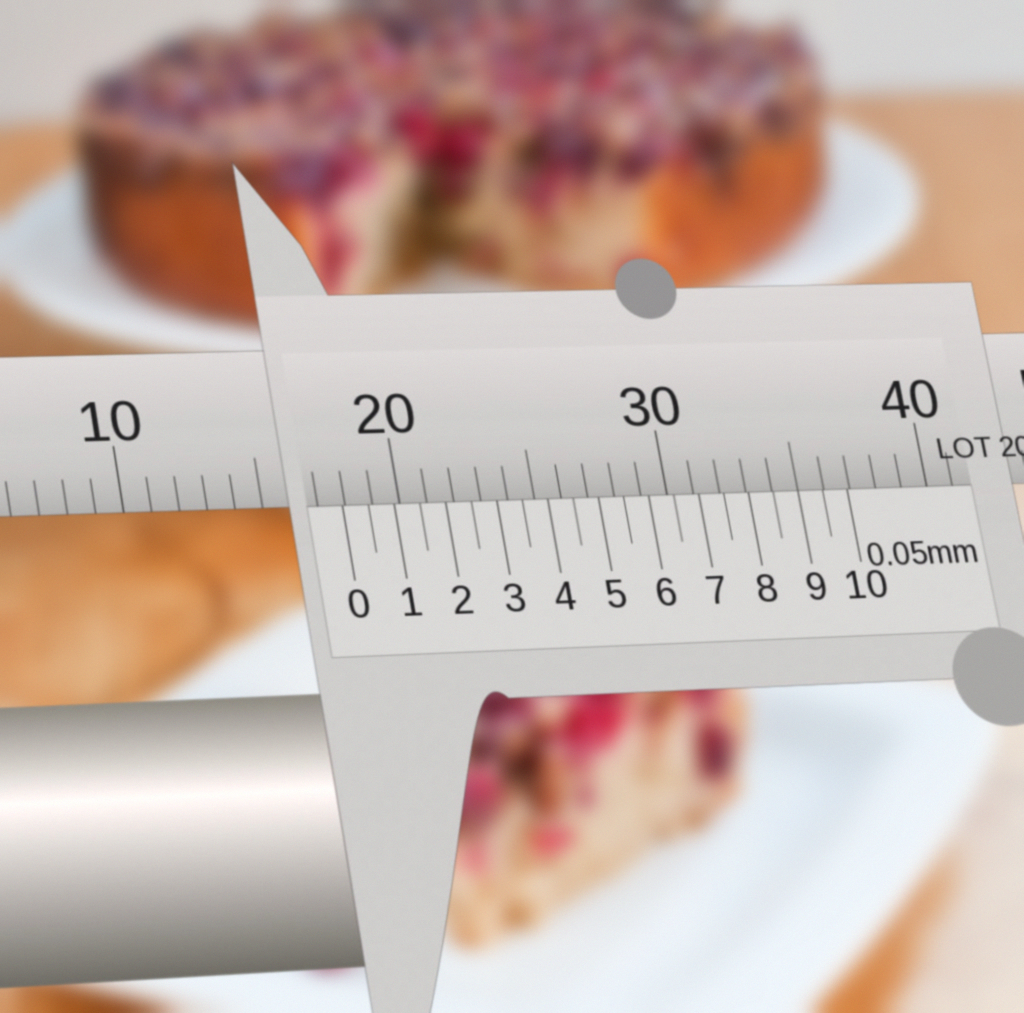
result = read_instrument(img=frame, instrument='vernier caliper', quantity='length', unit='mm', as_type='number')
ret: 17.9 mm
